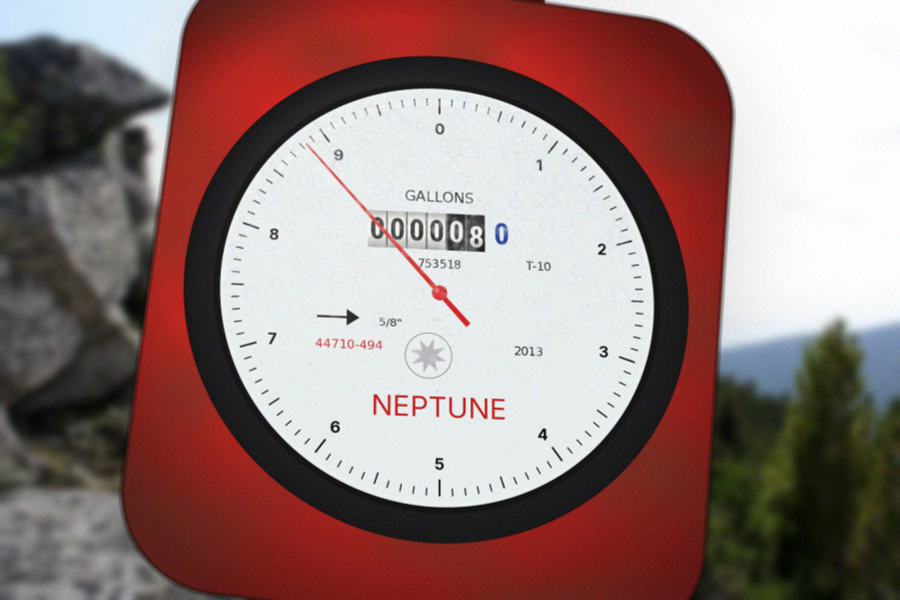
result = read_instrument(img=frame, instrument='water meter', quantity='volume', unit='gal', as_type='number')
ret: 78.8 gal
